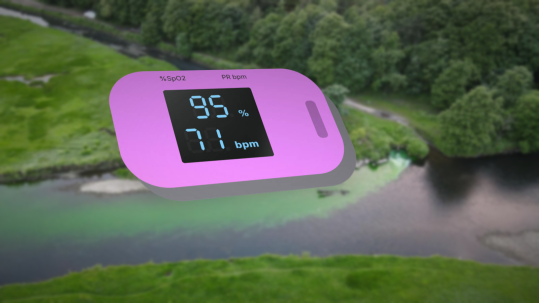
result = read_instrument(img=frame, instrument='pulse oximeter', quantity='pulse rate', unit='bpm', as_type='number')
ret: 71 bpm
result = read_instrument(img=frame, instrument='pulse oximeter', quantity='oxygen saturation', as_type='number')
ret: 95 %
